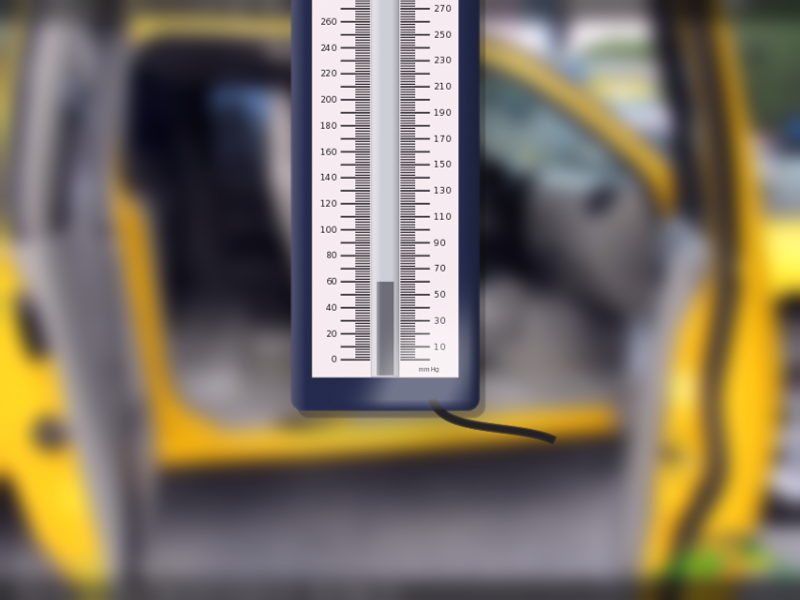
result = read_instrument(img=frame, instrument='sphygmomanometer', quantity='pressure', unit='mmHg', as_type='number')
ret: 60 mmHg
